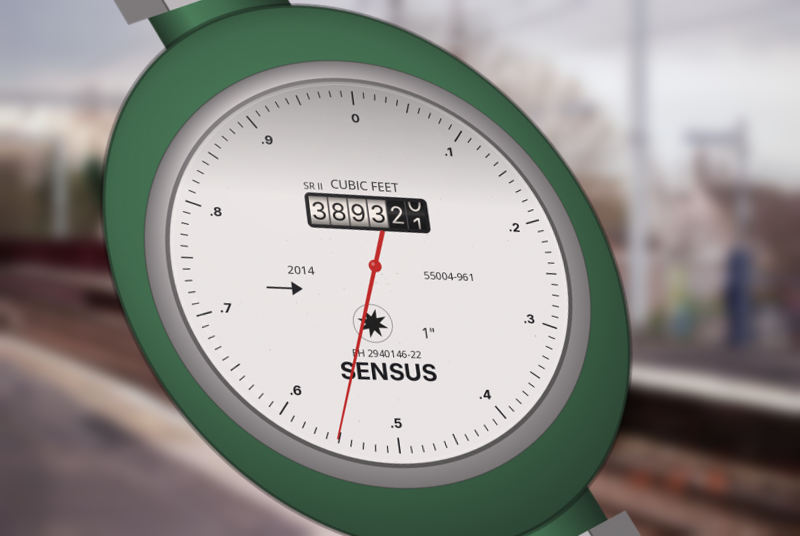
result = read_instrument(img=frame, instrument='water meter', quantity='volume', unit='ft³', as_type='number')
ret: 389320.55 ft³
